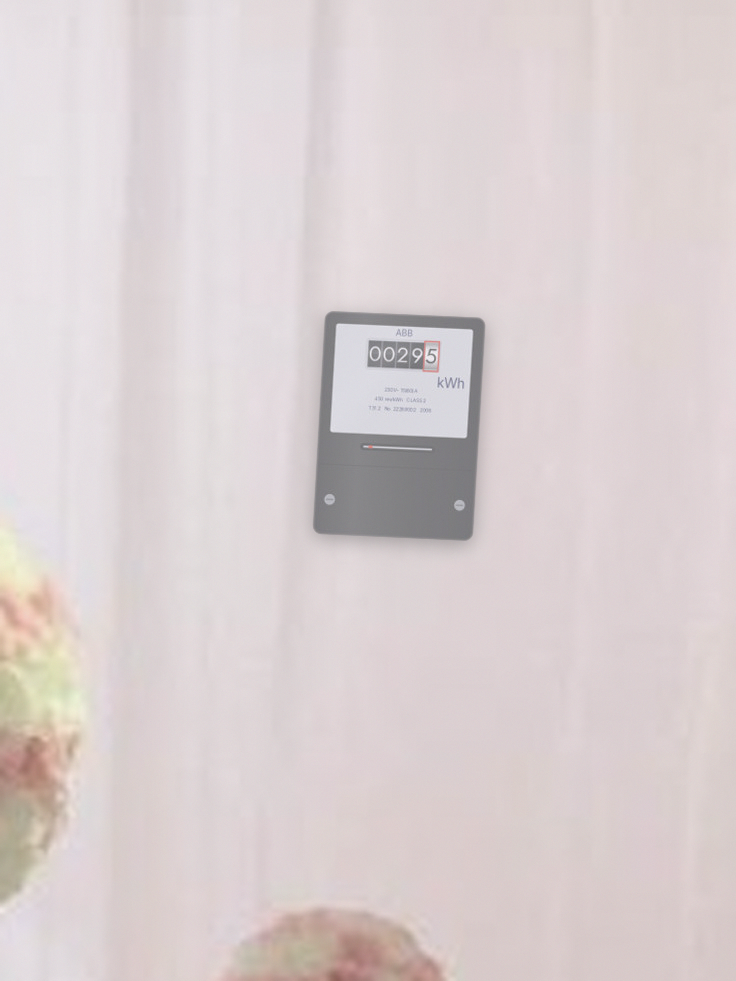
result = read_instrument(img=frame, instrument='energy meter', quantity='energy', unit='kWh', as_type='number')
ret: 29.5 kWh
